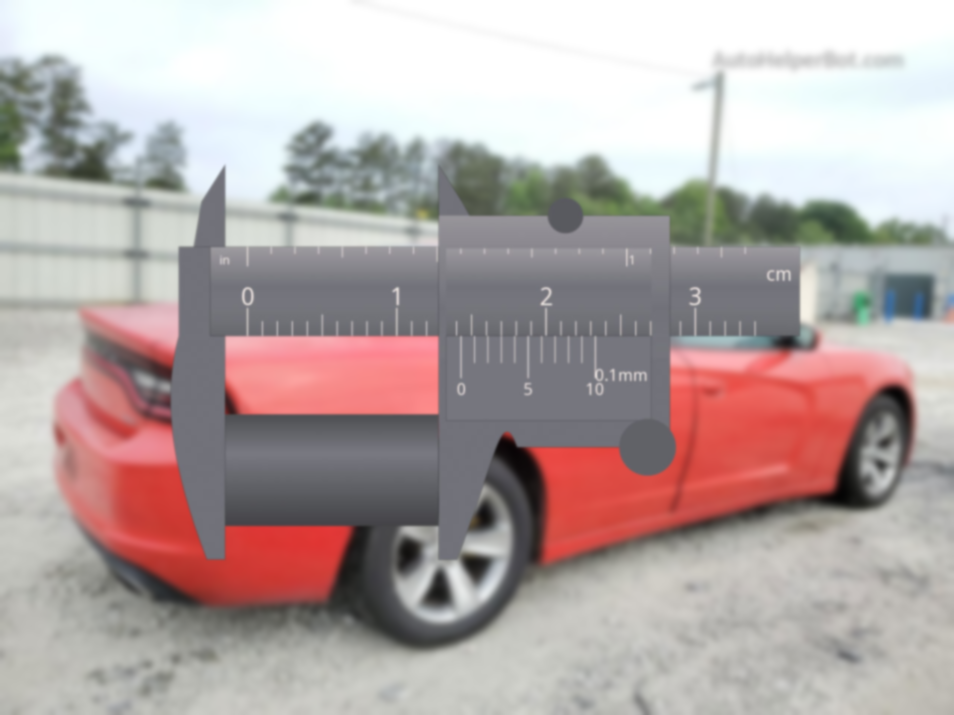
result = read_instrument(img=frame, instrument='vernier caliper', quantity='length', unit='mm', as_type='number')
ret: 14.3 mm
